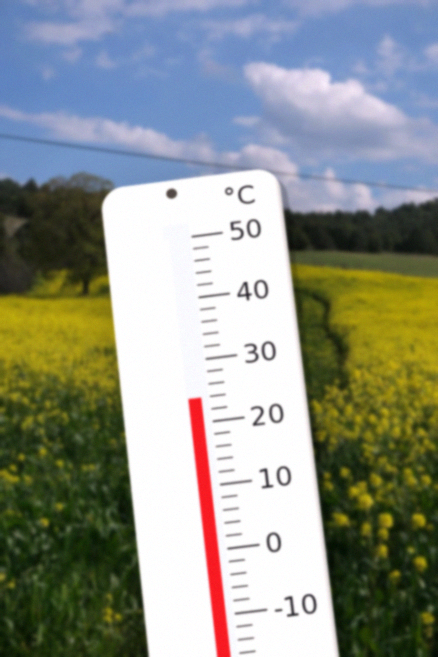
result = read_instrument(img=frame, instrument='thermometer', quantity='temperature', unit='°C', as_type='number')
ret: 24 °C
